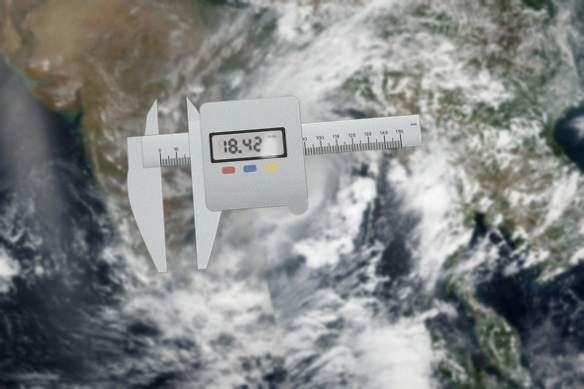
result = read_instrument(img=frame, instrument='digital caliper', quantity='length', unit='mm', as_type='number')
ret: 18.42 mm
